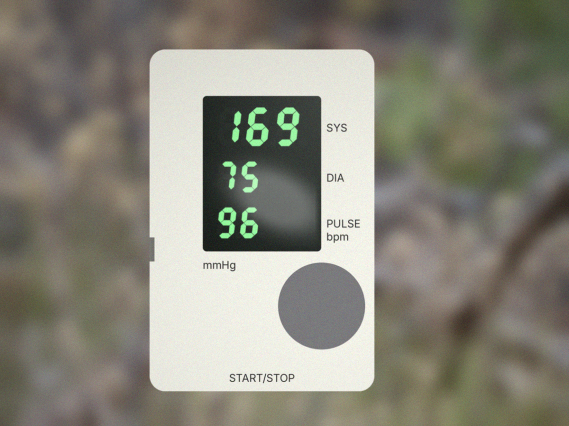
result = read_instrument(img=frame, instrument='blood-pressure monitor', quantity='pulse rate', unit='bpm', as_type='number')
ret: 96 bpm
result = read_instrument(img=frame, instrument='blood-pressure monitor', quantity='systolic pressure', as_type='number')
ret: 169 mmHg
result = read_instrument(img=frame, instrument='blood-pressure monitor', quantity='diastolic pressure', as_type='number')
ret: 75 mmHg
